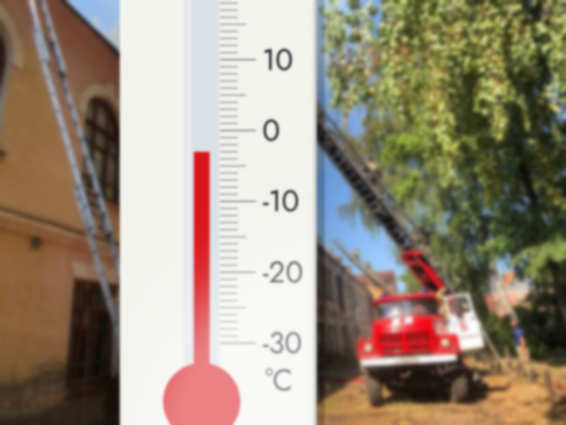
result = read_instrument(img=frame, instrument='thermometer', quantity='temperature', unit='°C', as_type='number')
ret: -3 °C
